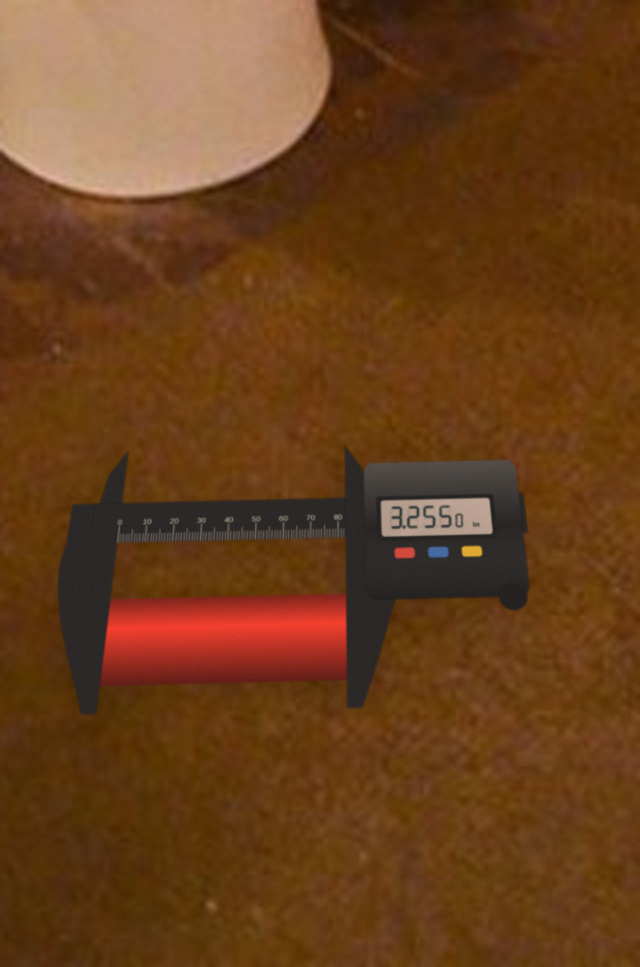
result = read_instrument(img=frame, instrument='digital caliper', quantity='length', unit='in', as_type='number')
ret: 3.2550 in
